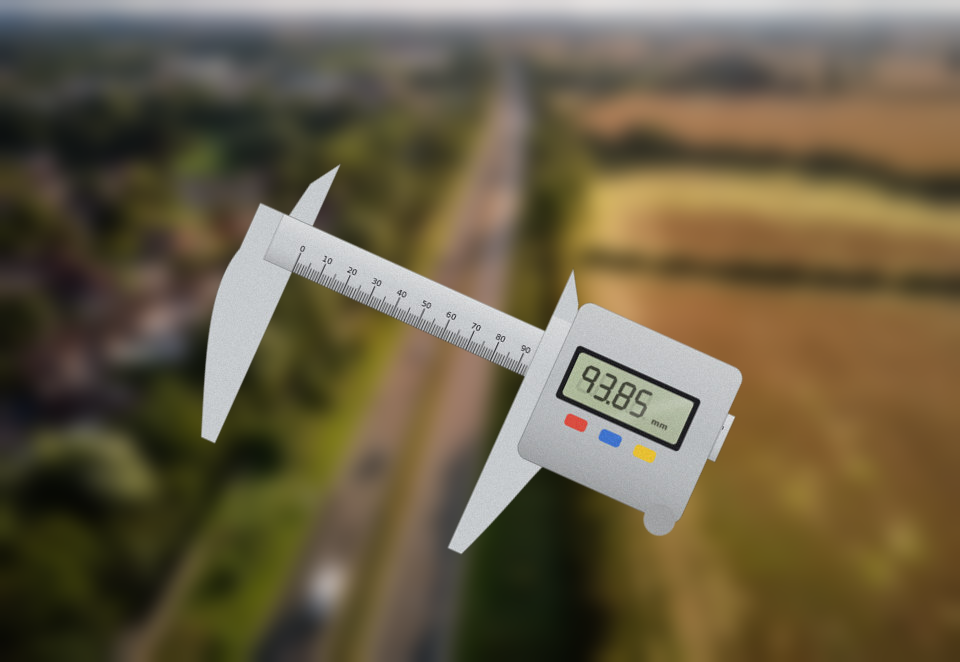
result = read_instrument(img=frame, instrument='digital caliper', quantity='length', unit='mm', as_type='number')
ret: 93.85 mm
